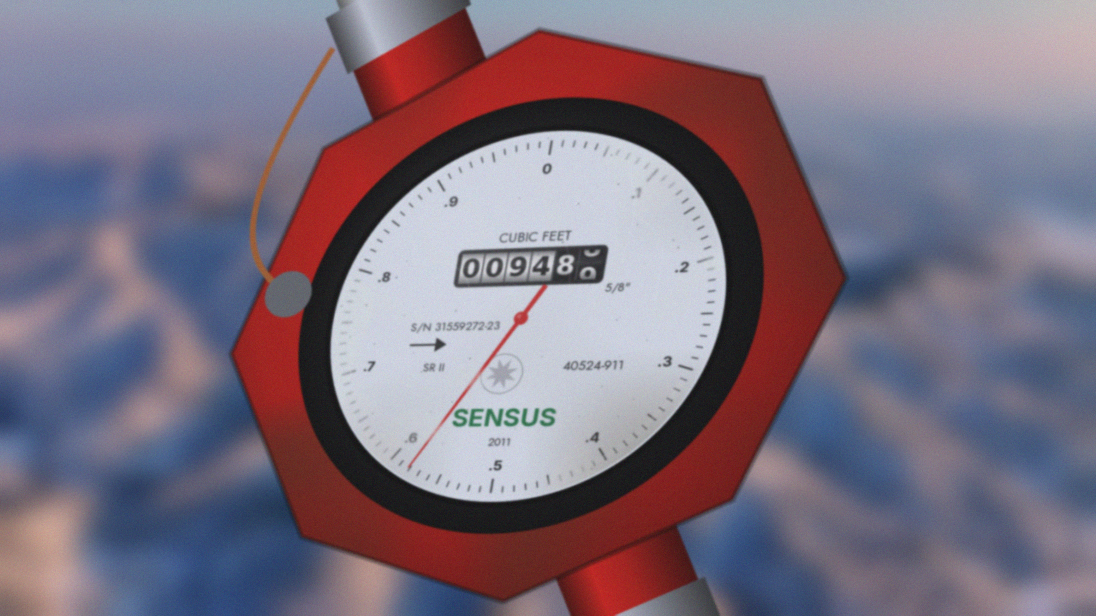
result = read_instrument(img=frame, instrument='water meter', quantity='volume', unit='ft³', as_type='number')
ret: 9488.58 ft³
